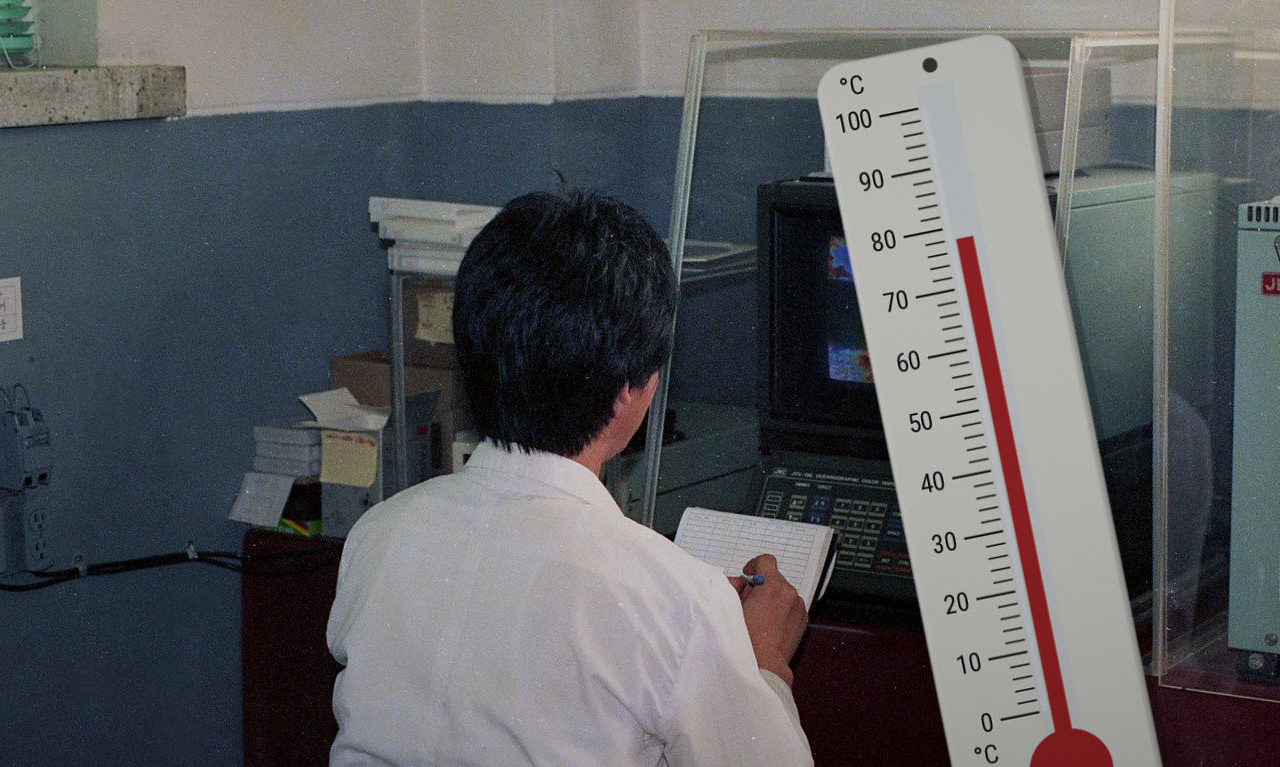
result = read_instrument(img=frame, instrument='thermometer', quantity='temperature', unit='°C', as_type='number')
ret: 78 °C
